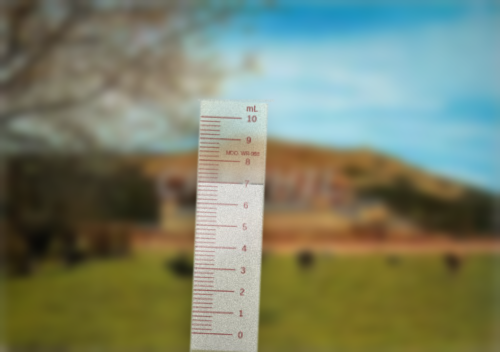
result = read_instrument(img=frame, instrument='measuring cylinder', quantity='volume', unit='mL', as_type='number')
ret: 7 mL
